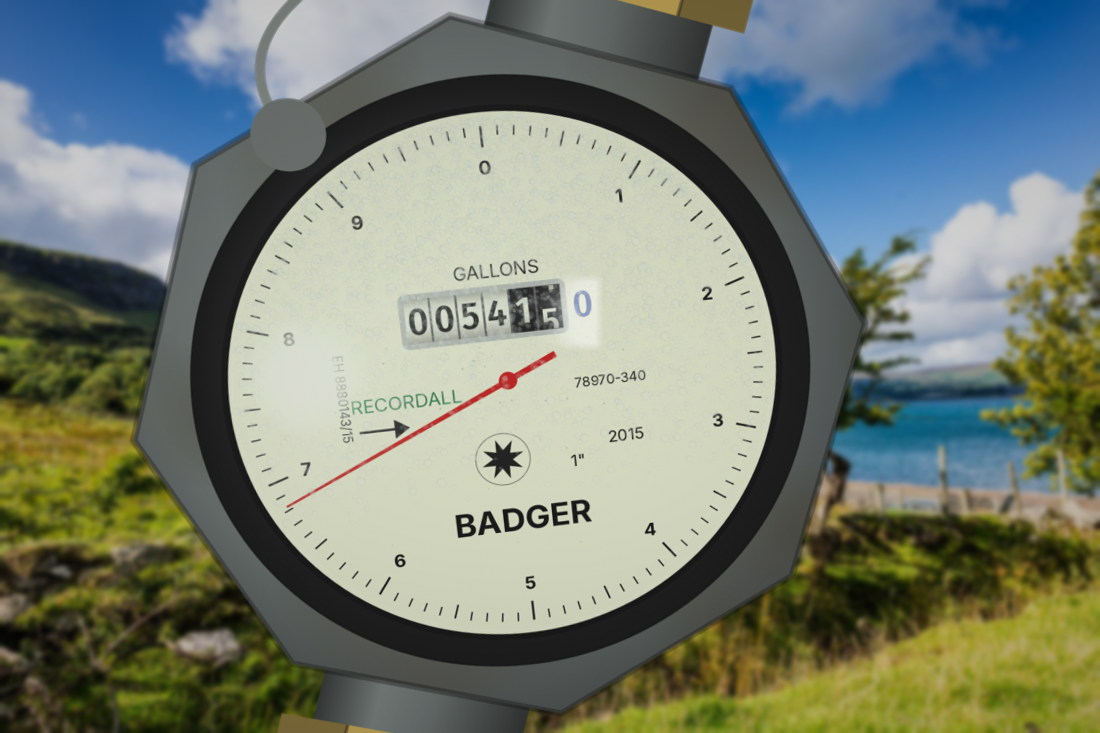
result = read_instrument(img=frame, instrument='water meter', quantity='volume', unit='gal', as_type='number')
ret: 54146.8 gal
